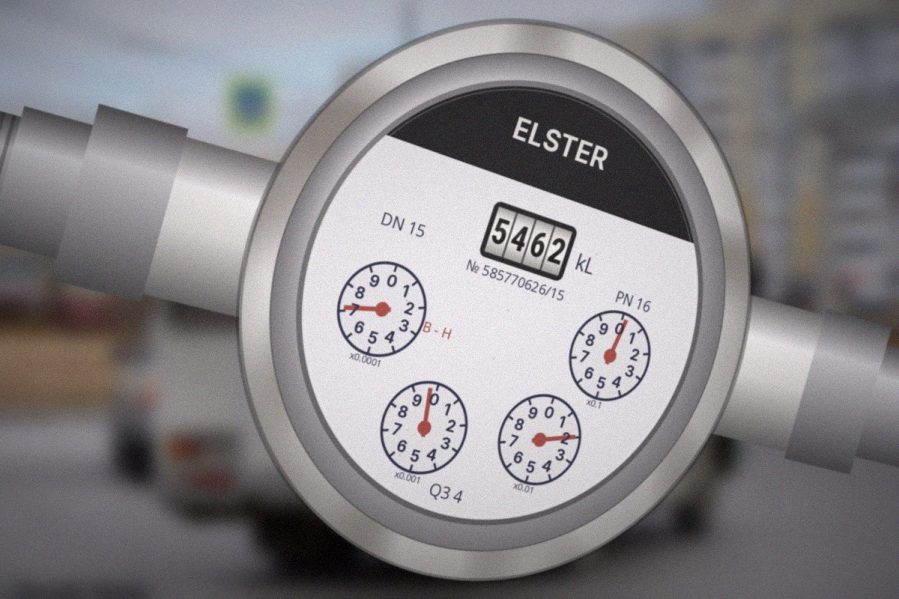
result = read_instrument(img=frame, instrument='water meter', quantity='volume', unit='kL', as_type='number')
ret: 5462.0197 kL
